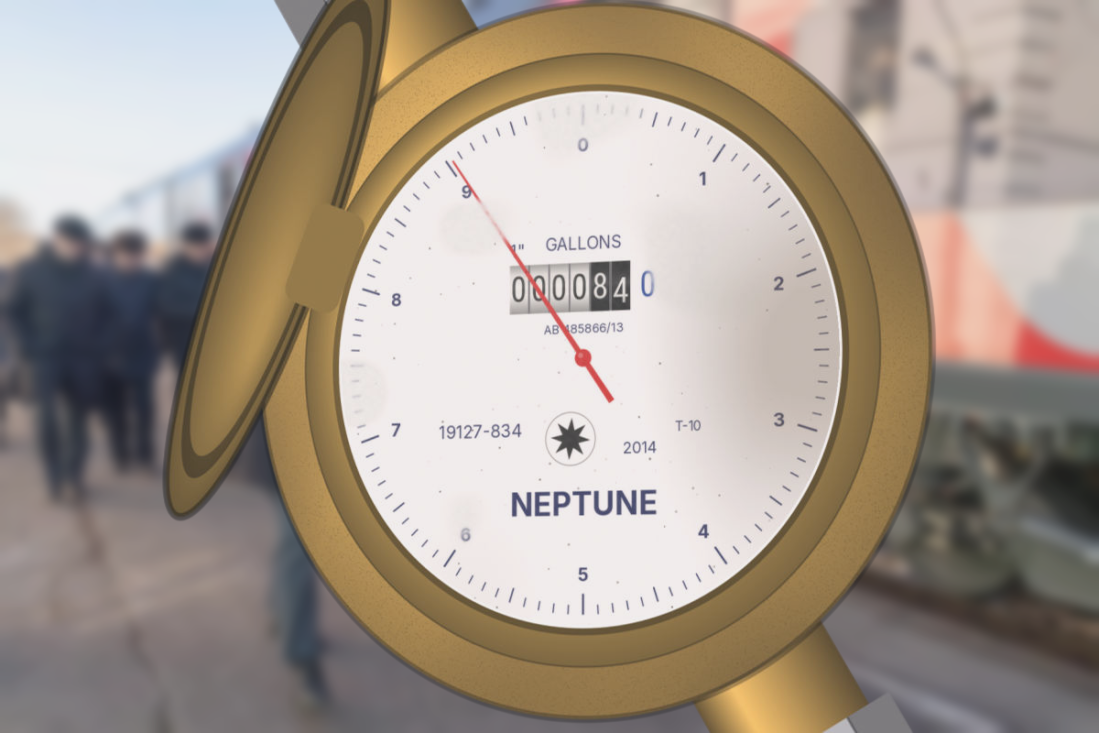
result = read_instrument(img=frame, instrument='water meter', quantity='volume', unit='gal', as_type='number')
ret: 839.0 gal
